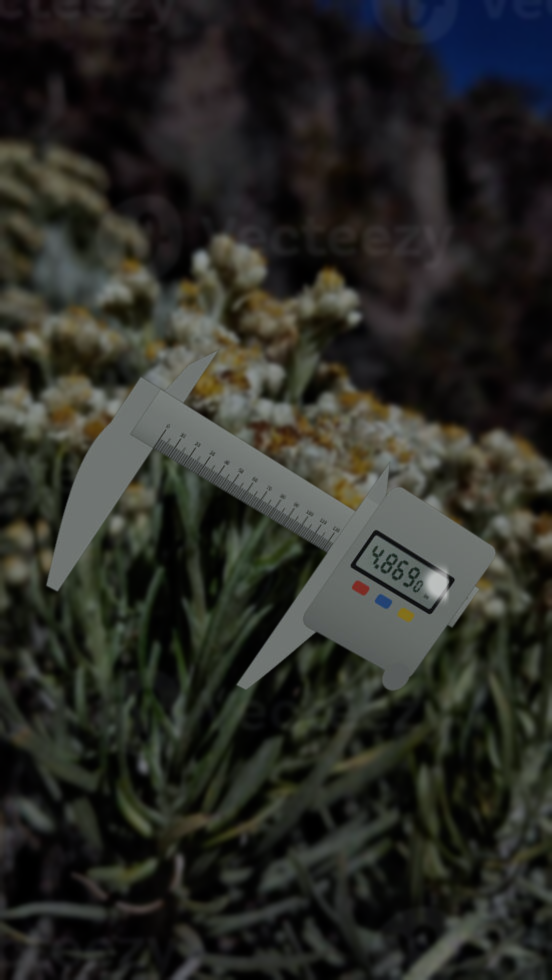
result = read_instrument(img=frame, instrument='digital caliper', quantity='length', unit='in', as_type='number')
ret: 4.8690 in
